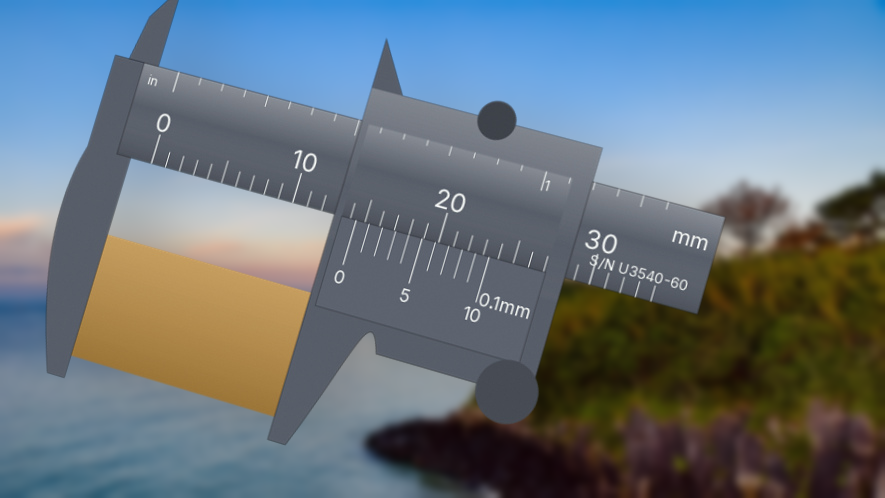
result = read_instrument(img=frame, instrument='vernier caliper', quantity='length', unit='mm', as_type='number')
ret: 14.4 mm
